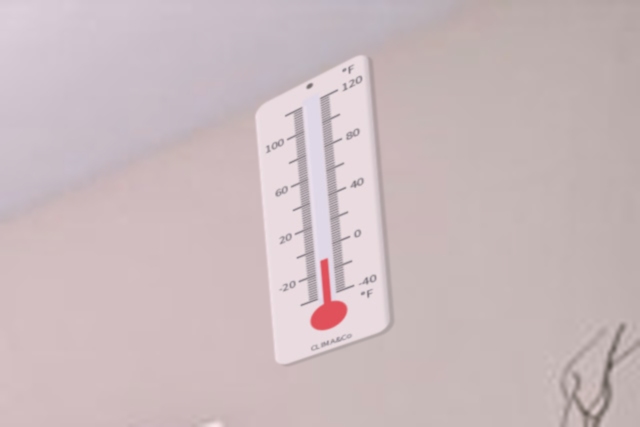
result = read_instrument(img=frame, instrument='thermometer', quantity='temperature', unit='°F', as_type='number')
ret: -10 °F
